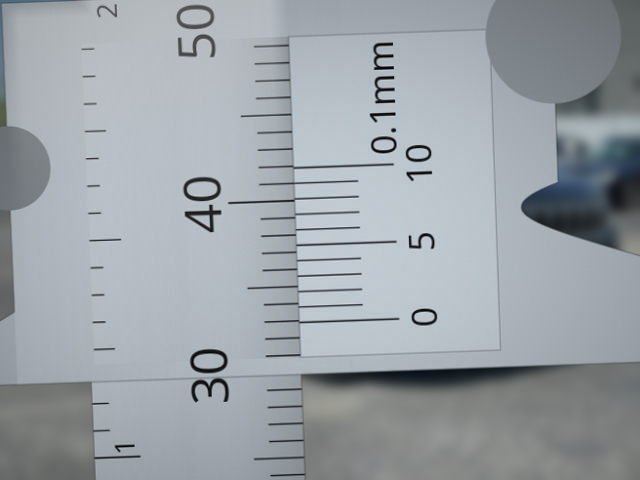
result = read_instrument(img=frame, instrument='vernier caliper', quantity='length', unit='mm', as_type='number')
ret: 32.9 mm
